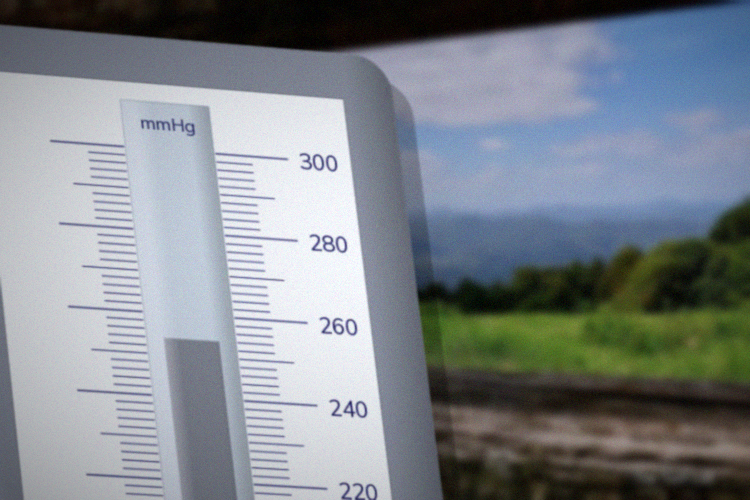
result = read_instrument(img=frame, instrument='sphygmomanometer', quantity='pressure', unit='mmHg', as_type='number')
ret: 254 mmHg
